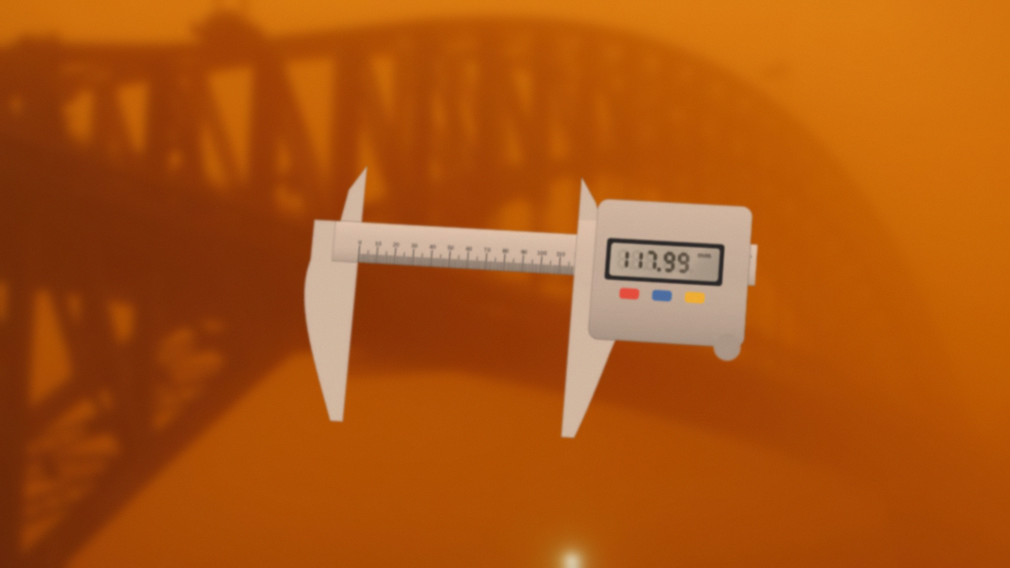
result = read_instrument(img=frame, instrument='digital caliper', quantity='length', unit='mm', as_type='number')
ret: 117.99 mm
